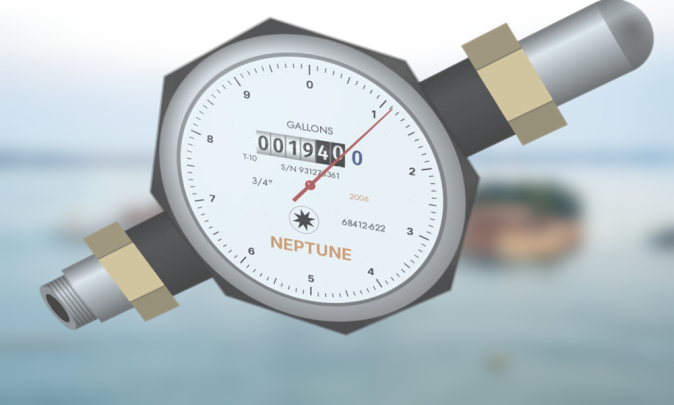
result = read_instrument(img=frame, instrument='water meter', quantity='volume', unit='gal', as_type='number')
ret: 19401.1 gal
